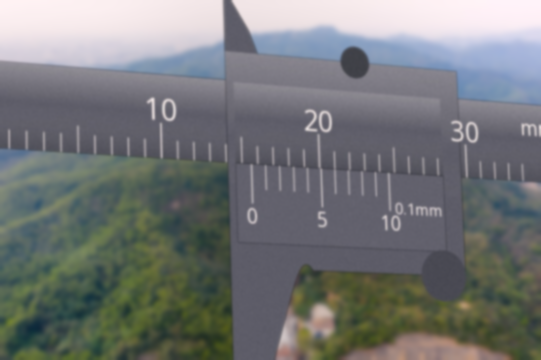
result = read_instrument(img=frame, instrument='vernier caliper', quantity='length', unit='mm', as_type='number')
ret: 15.6 mm
